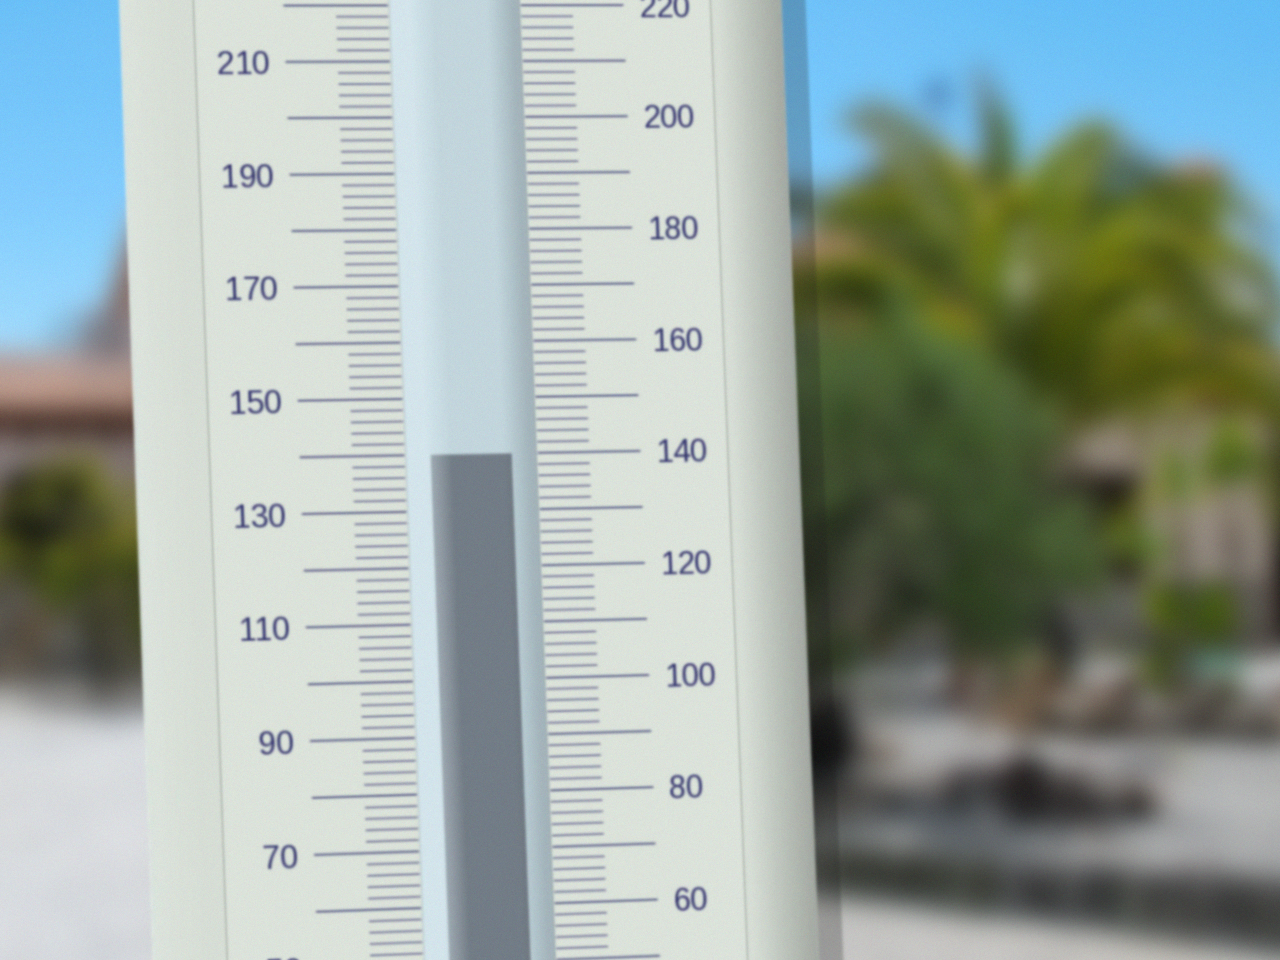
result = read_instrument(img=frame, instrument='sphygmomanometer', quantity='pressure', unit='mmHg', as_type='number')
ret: 140 mmHg
